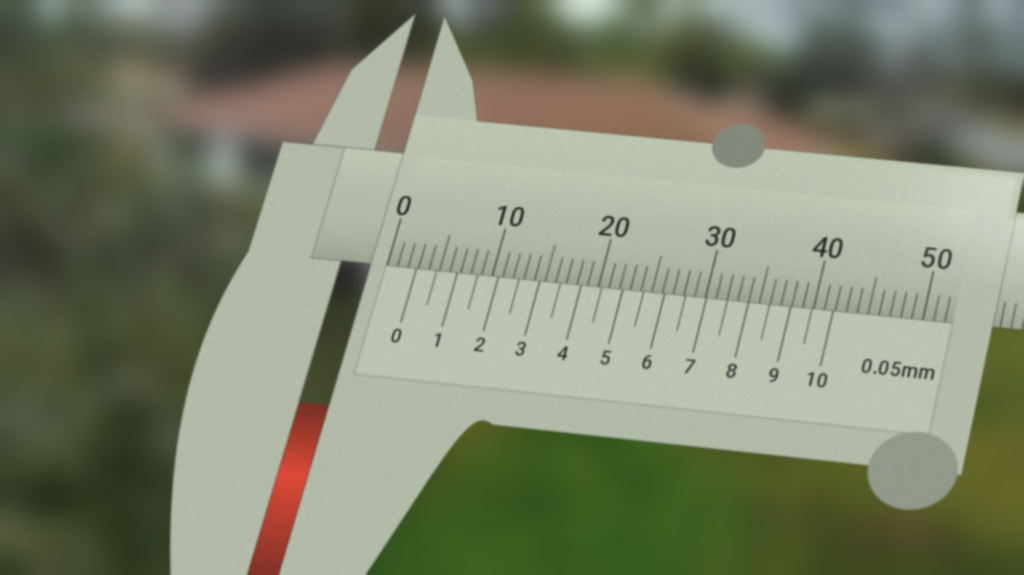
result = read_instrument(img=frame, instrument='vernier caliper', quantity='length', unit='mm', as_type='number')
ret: 2.8 mm
